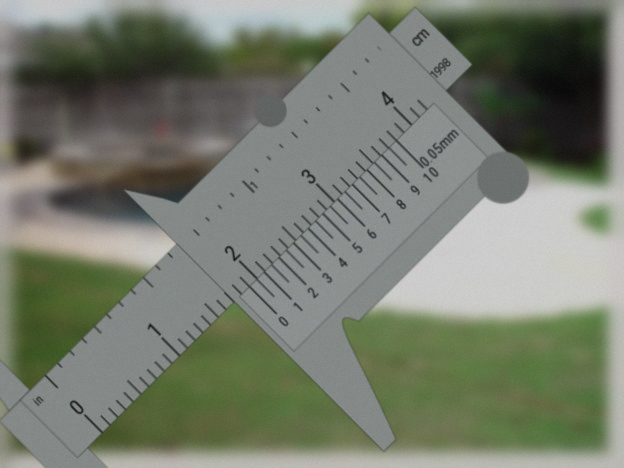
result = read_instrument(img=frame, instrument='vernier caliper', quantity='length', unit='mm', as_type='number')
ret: 19.0 mm
